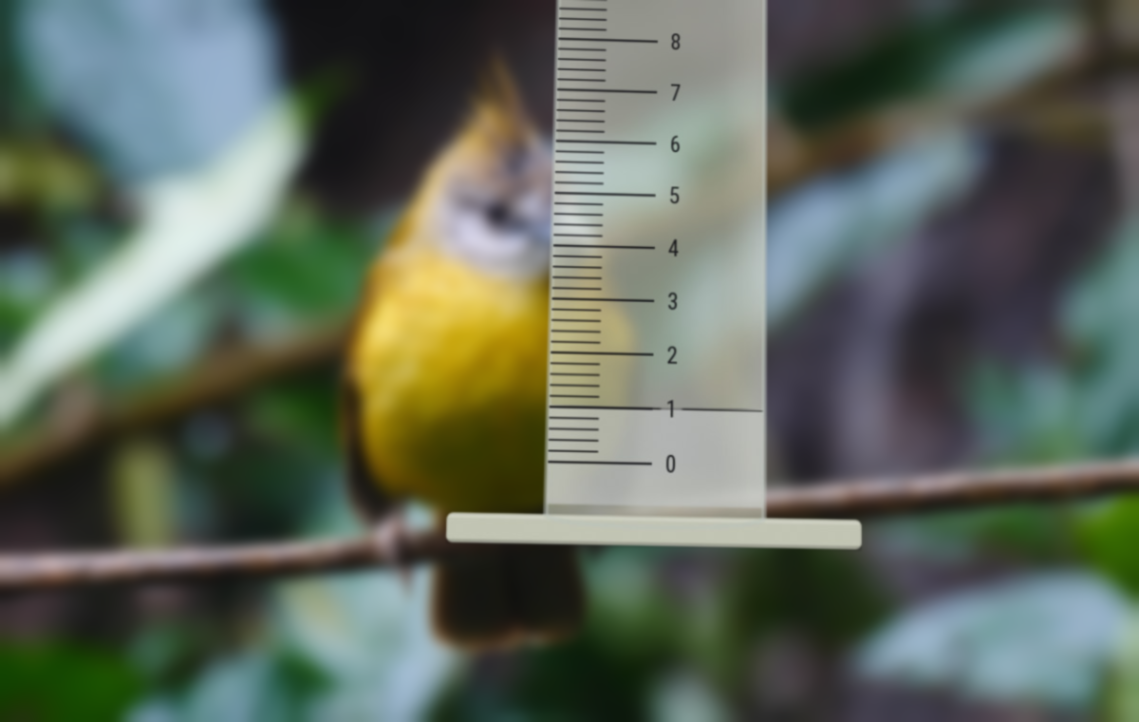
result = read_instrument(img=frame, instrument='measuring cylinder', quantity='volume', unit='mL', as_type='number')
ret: 1 mL
